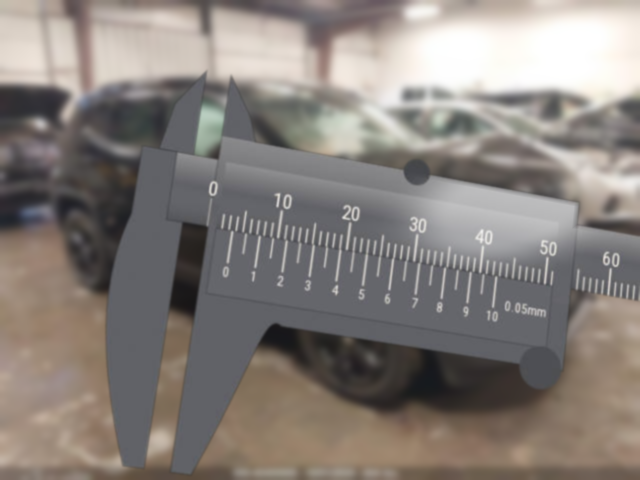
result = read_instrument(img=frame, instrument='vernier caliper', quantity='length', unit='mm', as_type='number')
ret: 3.5 mm
